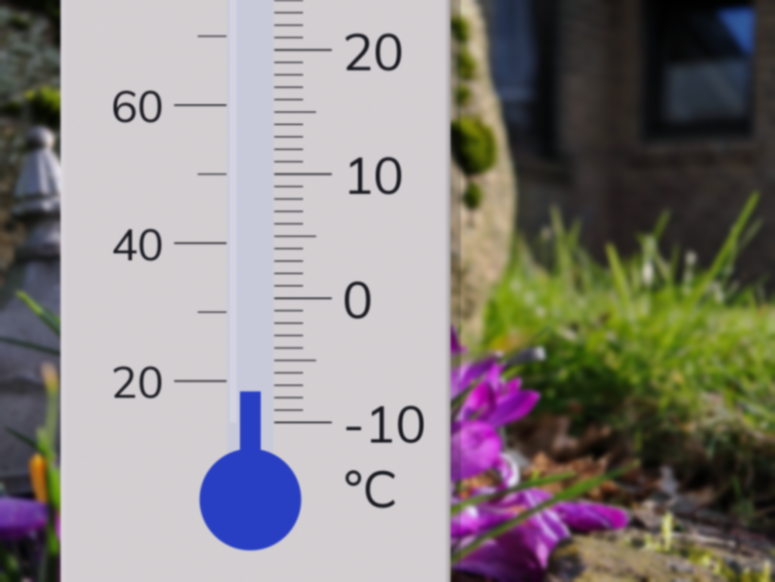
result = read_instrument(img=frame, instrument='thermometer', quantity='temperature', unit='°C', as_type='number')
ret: -7.5 °C
